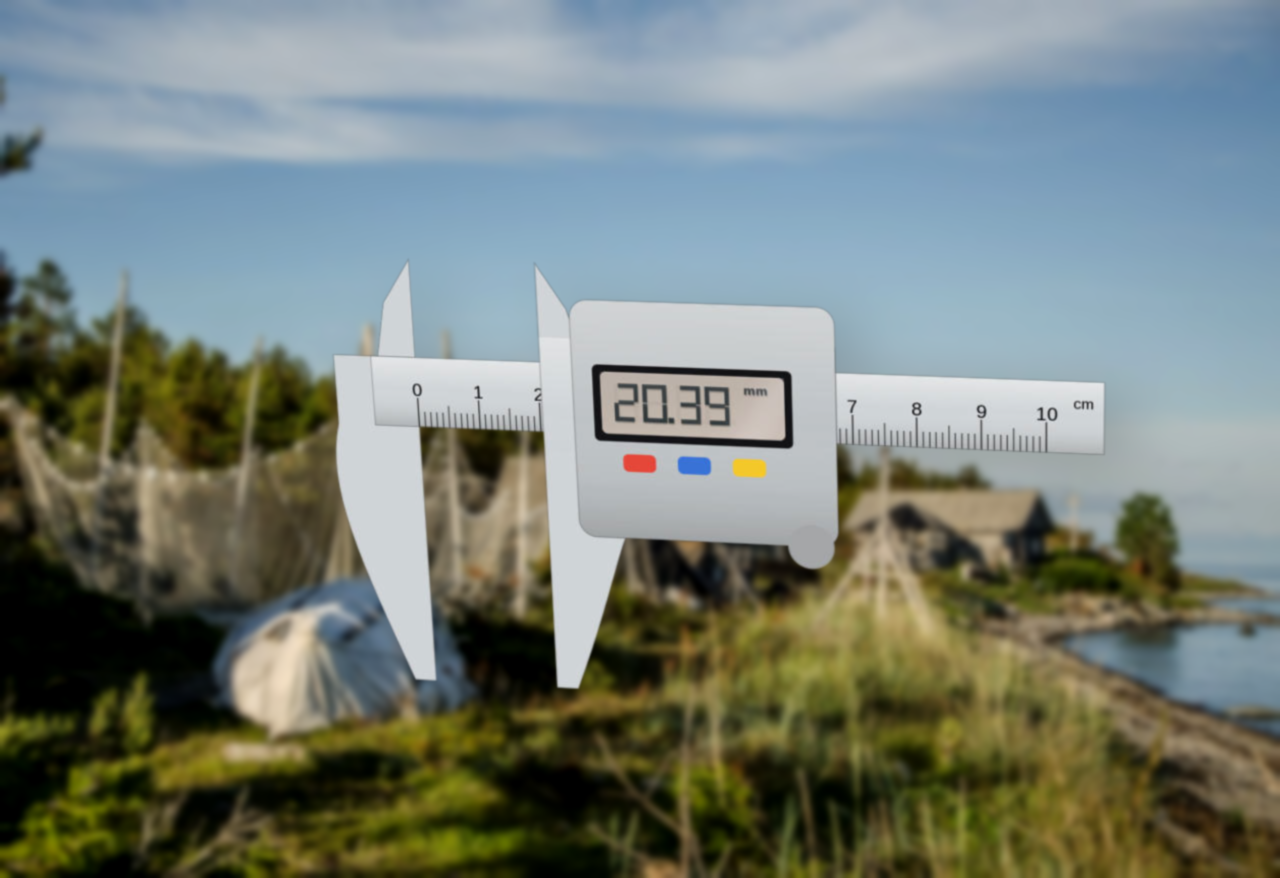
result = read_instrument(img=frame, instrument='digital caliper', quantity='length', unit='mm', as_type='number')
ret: 20.39 mm
